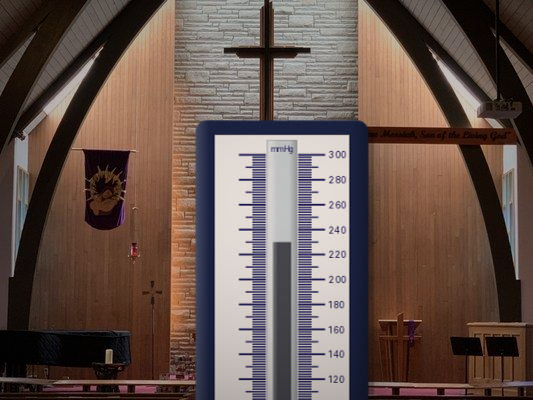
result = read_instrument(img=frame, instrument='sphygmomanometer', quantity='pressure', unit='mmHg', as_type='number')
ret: 230 mmHg
